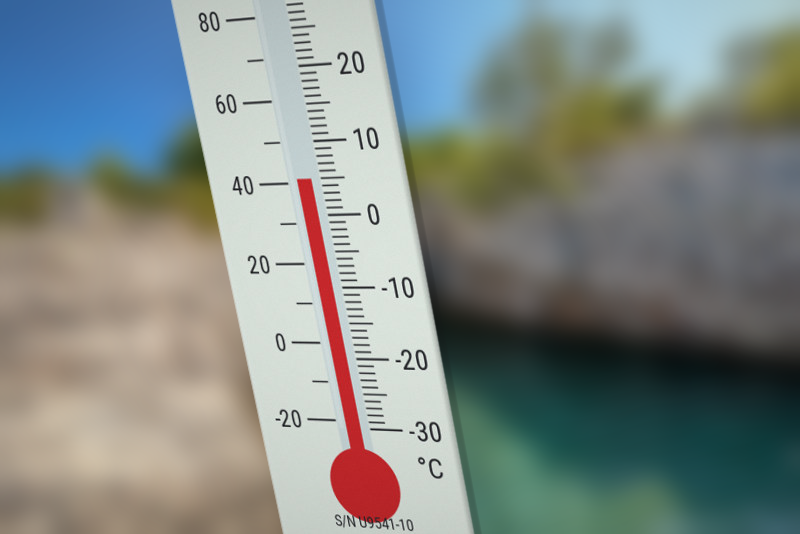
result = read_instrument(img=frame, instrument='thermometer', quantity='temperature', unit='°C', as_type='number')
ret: 5 °C
